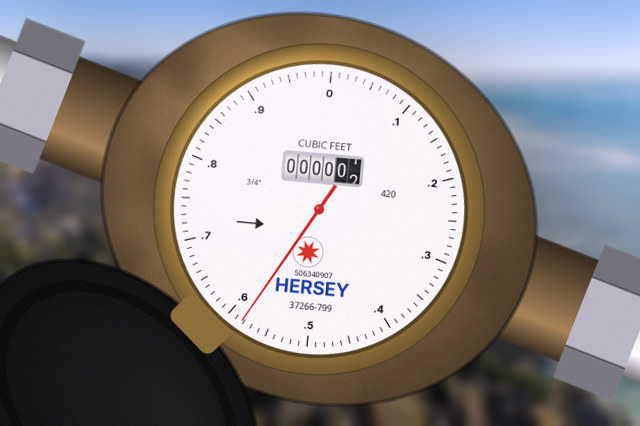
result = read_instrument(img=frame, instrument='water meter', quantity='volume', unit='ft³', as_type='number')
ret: 1.58 ft³
